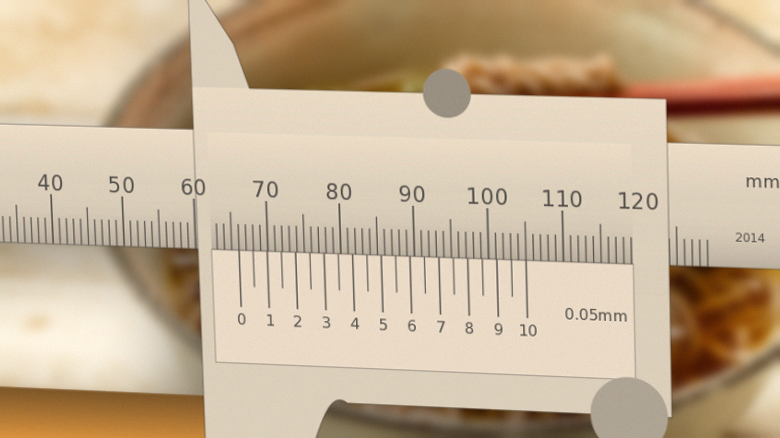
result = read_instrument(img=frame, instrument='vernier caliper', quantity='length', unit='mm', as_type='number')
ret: 66.0 mm
